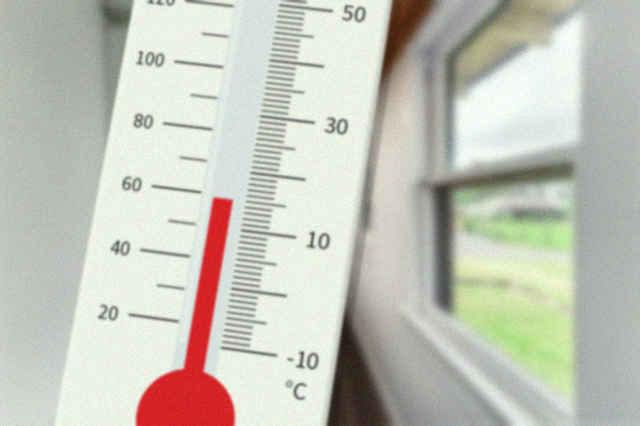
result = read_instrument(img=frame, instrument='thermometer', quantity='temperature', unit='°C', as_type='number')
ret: 15 °C
